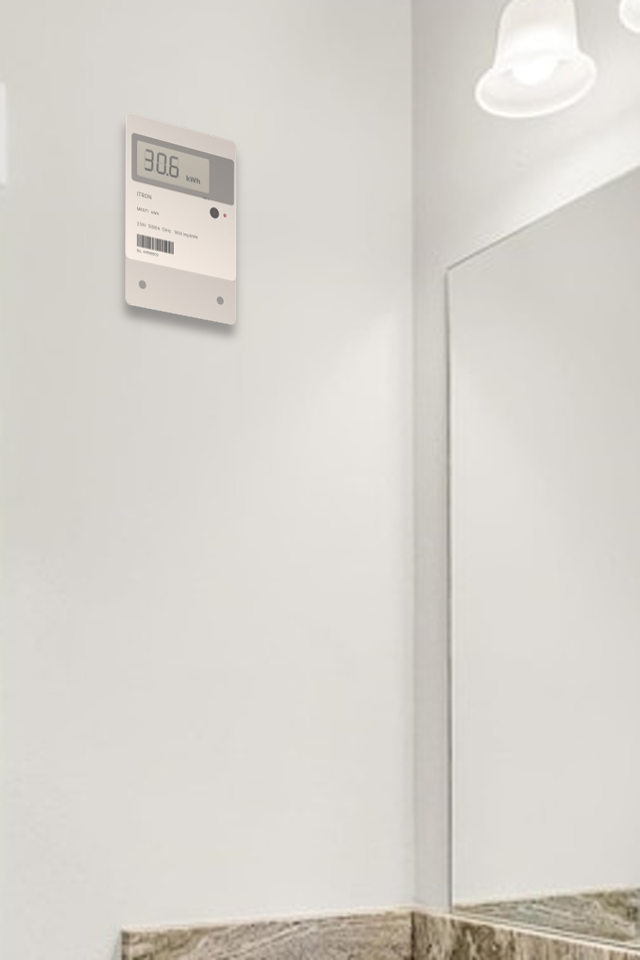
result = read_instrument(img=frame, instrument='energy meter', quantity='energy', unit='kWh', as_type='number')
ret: 30.6 kWh
